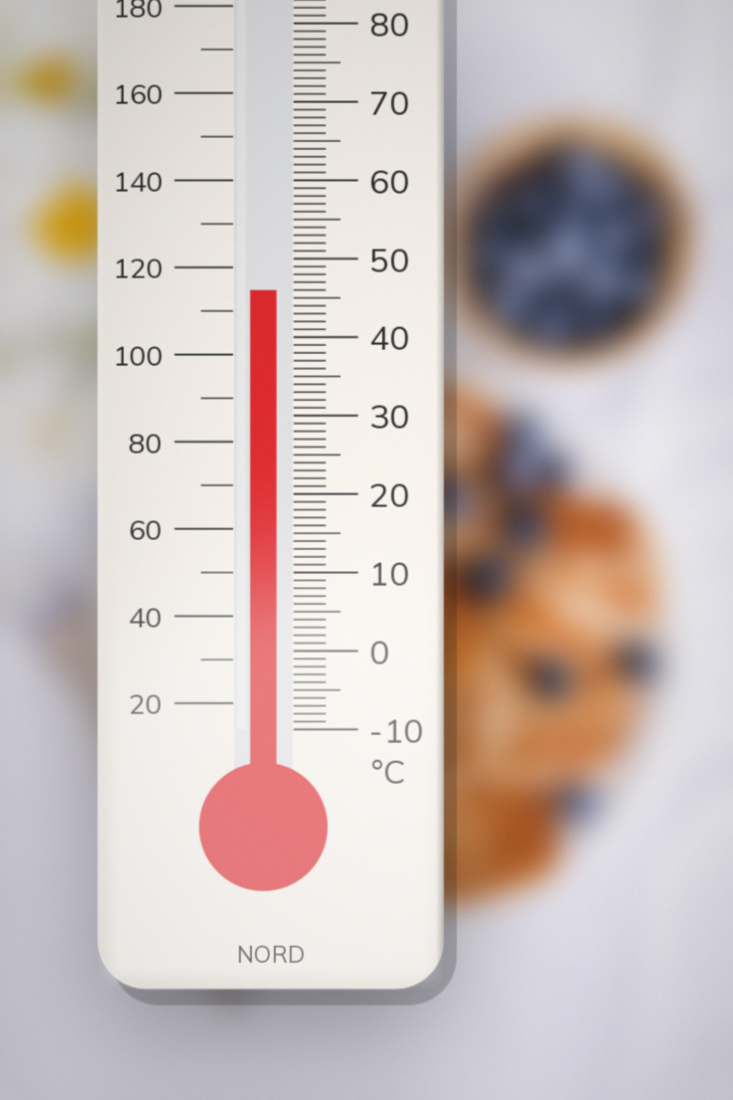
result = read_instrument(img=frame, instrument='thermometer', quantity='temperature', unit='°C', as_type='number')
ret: 46 °C
